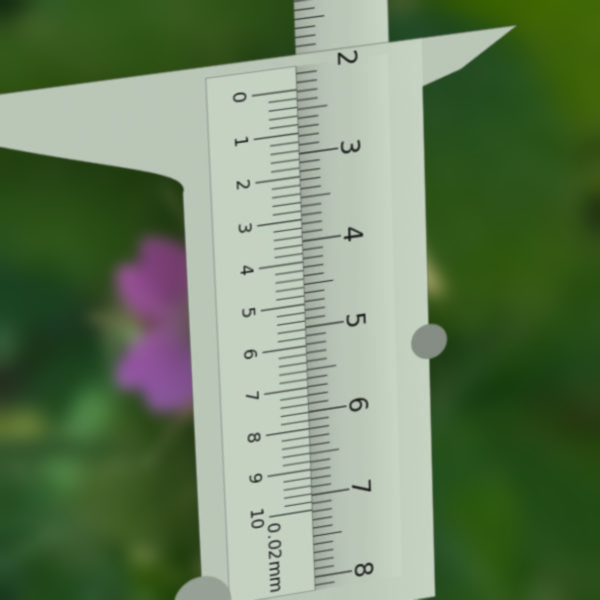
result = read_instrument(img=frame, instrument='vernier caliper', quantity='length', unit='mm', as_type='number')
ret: 22.8 mm
